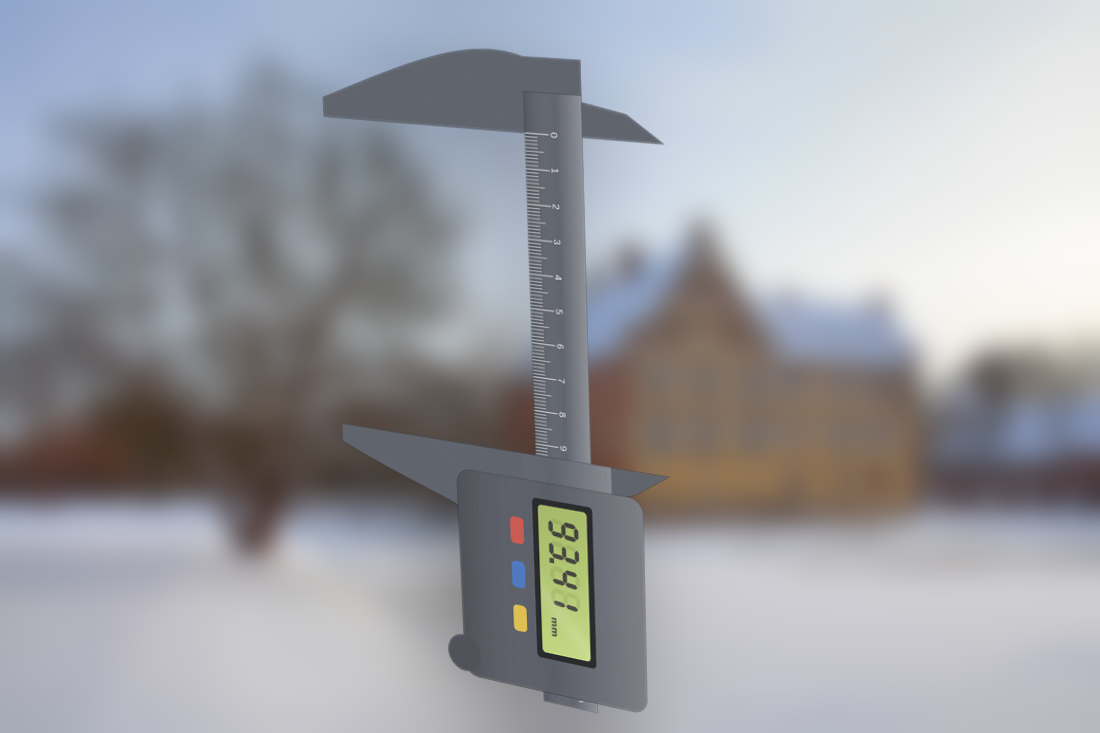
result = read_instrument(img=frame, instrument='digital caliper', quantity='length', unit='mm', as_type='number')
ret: 93.41 mm
